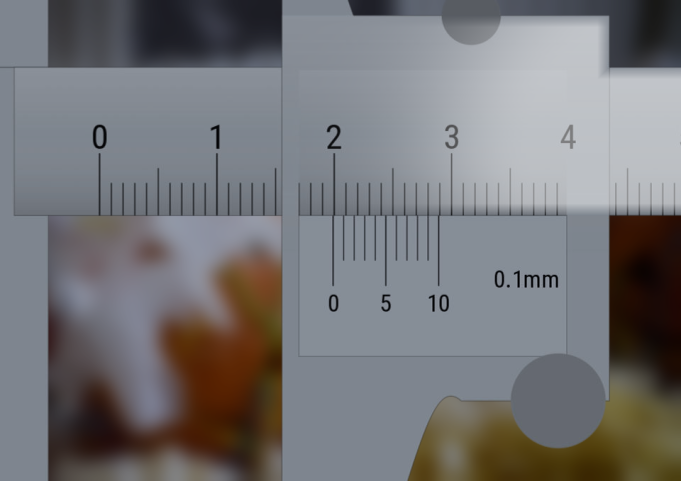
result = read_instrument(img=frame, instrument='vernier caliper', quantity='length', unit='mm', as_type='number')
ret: 19.9 mm
